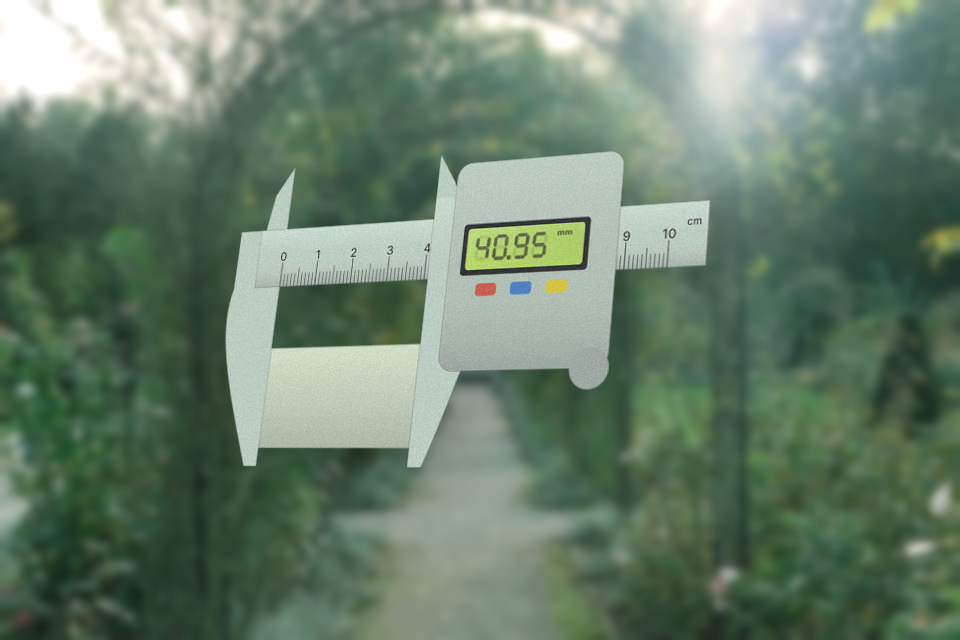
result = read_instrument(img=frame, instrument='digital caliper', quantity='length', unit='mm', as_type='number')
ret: 40.95 mm
